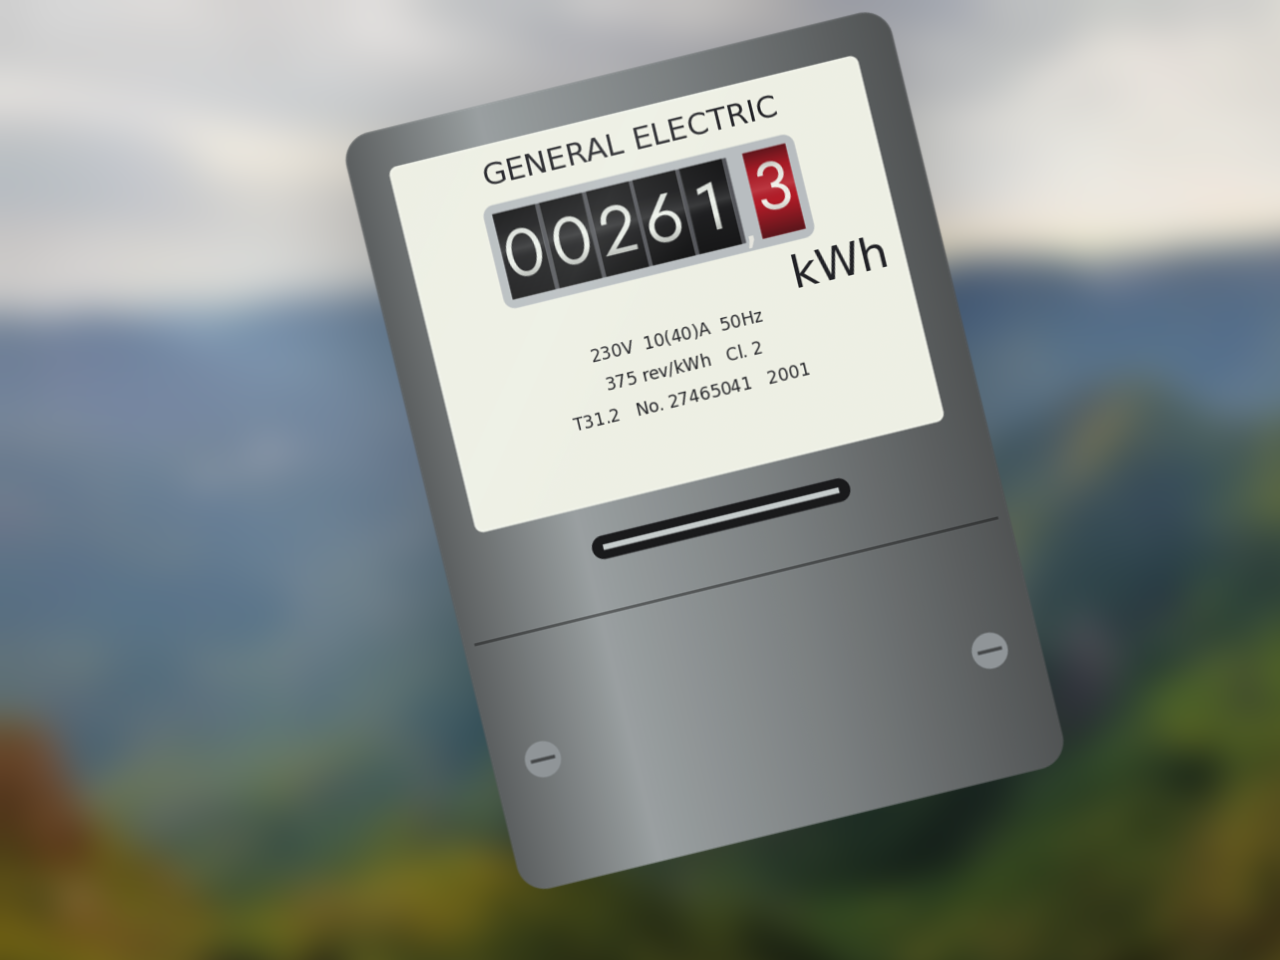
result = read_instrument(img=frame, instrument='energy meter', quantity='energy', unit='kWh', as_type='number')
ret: 261.3 kWh
